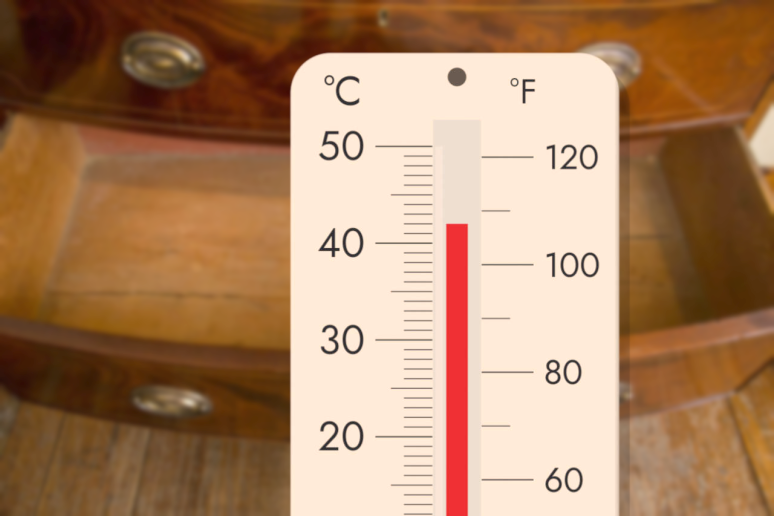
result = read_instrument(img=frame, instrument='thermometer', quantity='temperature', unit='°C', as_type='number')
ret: 42 °C
